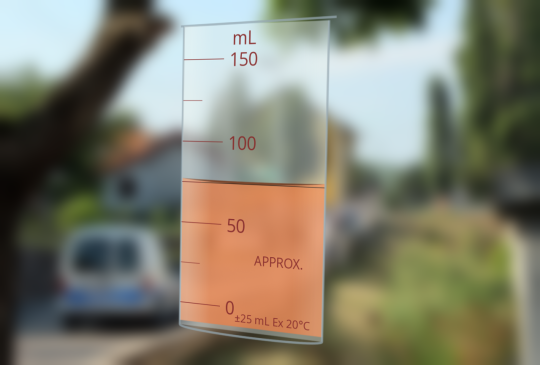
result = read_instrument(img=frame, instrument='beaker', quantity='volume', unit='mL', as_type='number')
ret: 75 mL
